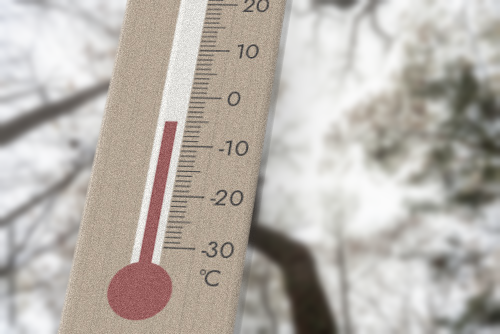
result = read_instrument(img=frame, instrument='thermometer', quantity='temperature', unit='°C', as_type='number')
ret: -5 °C
